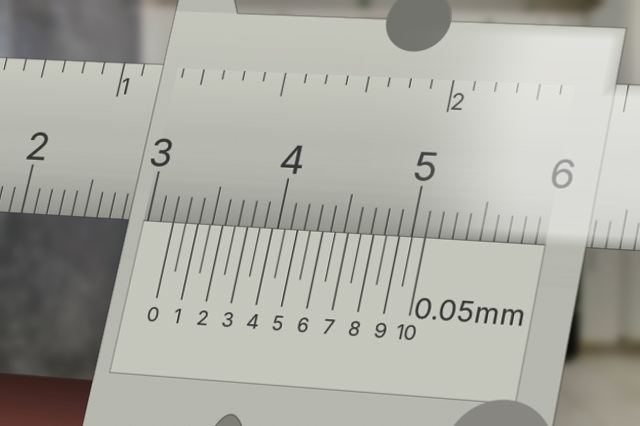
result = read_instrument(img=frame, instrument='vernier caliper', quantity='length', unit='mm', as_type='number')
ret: 32.0 mm
